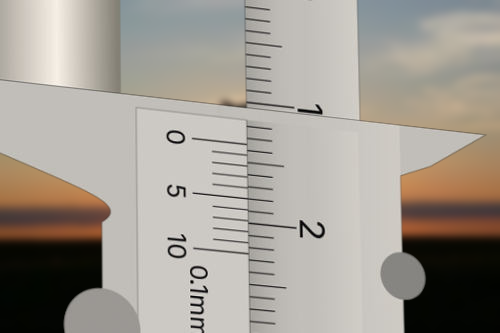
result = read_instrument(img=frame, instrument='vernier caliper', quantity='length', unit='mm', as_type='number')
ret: 13.5 mm
